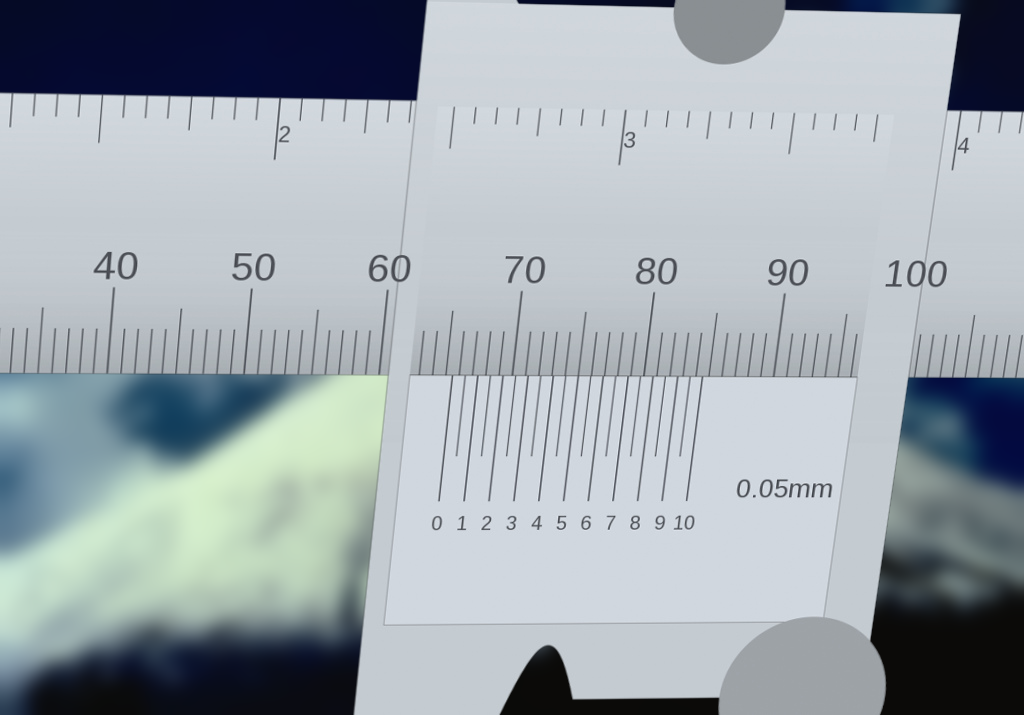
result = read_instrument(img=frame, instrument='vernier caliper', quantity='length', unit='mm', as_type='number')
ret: 65.5 mm
